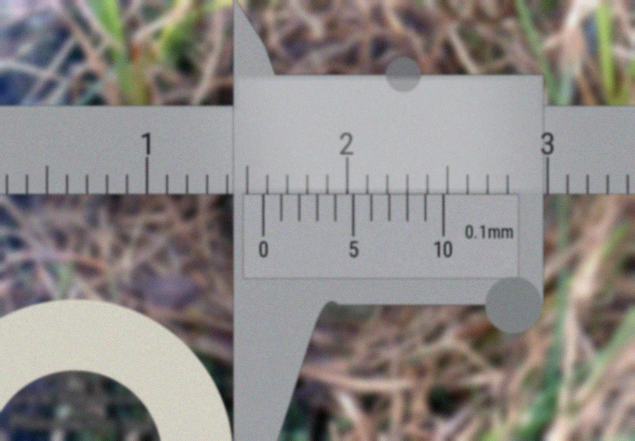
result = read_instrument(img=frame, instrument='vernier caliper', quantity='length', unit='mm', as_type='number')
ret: 15.8 mm
